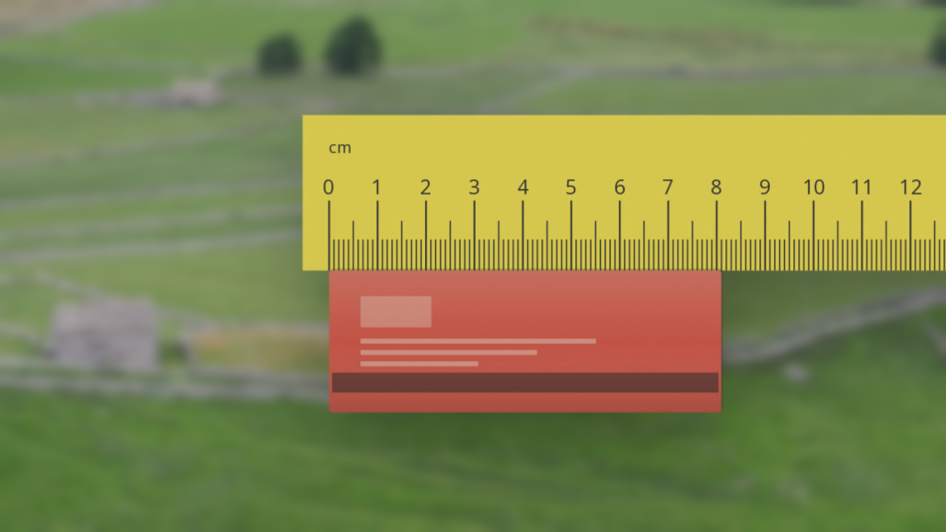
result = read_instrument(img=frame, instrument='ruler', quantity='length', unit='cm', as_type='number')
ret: 8.1 cm
